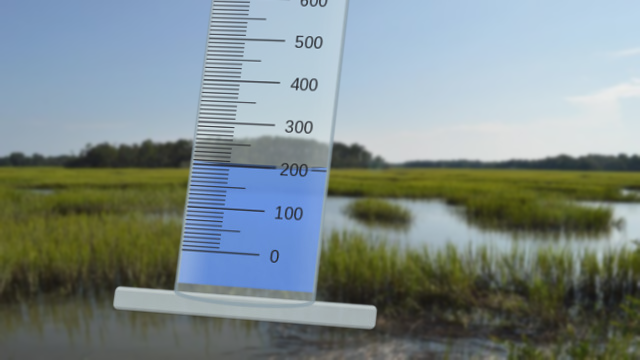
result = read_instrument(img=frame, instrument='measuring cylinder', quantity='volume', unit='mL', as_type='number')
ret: 200 mL
